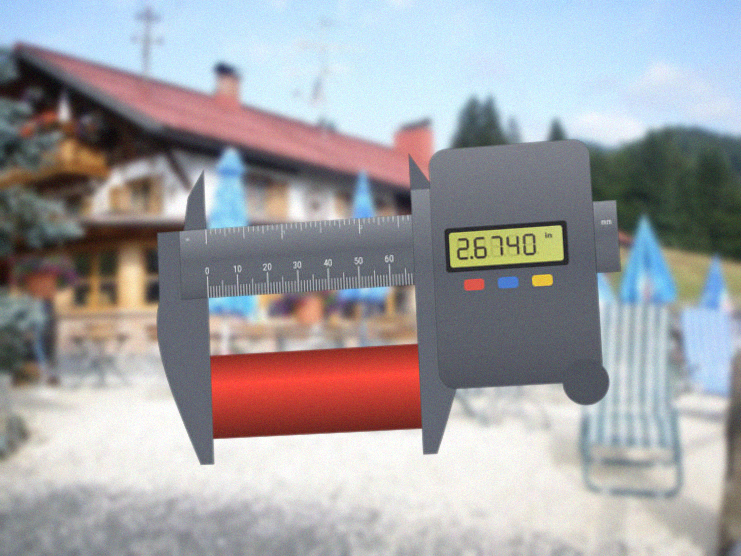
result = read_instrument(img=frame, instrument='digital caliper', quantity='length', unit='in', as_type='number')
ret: 2.6740 in
